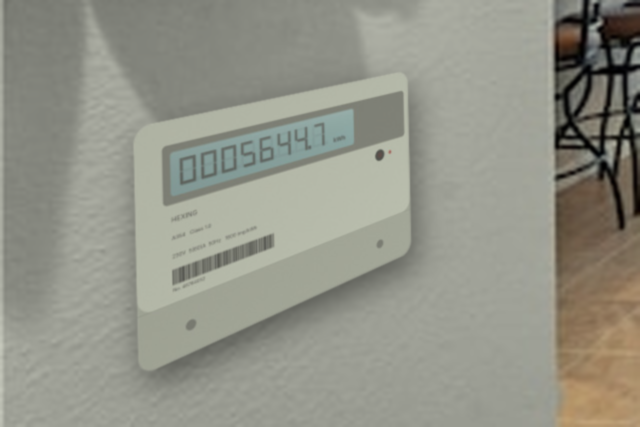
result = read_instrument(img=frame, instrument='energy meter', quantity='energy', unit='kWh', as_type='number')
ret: 5644.7 kWh
